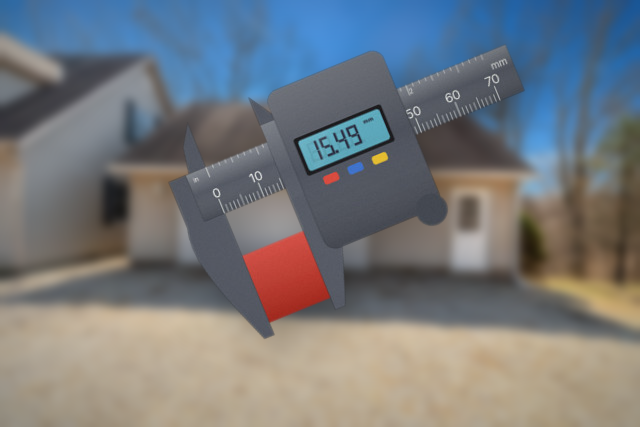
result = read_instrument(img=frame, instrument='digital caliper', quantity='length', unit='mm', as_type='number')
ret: 15.49 mm
